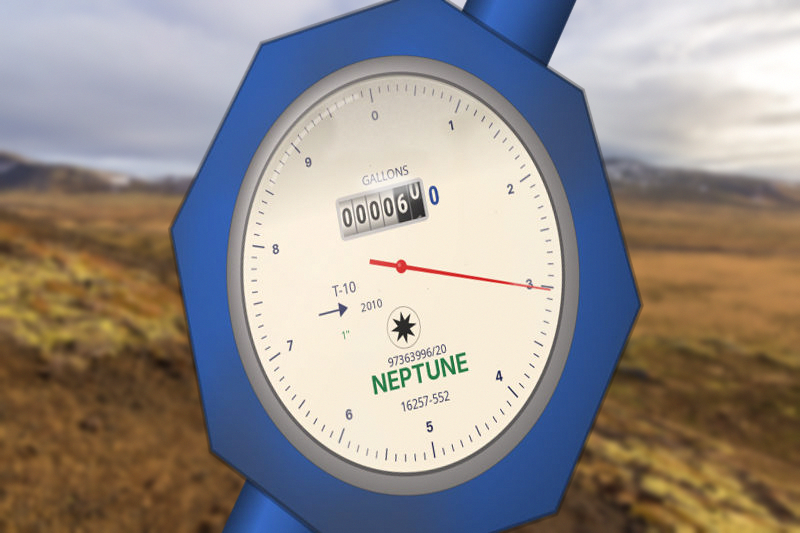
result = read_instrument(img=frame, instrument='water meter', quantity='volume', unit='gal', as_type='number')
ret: 603.0 gal
